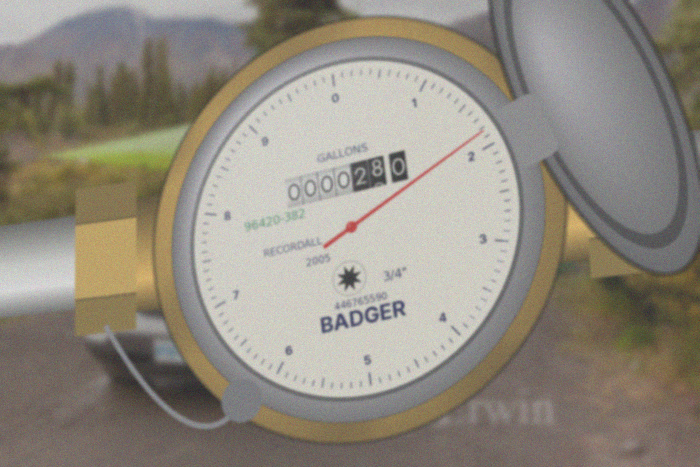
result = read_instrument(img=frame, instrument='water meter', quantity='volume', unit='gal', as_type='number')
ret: 281.8 gal
